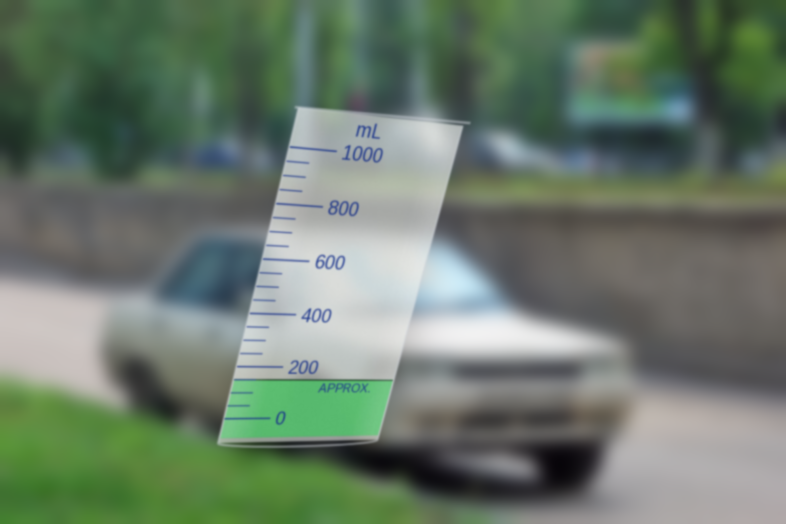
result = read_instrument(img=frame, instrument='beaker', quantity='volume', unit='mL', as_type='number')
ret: 150 mL
